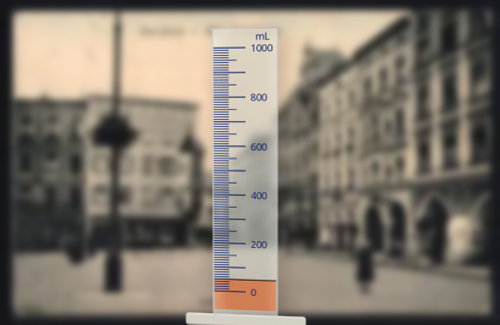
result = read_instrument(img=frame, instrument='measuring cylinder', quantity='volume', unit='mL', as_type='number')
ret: 50 mL
